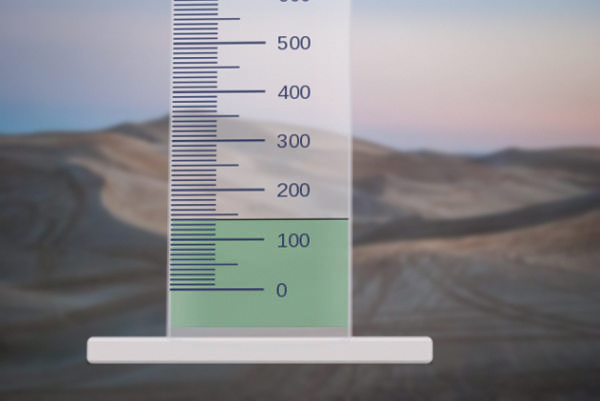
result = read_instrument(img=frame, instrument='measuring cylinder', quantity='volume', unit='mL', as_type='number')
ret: 140 mL
